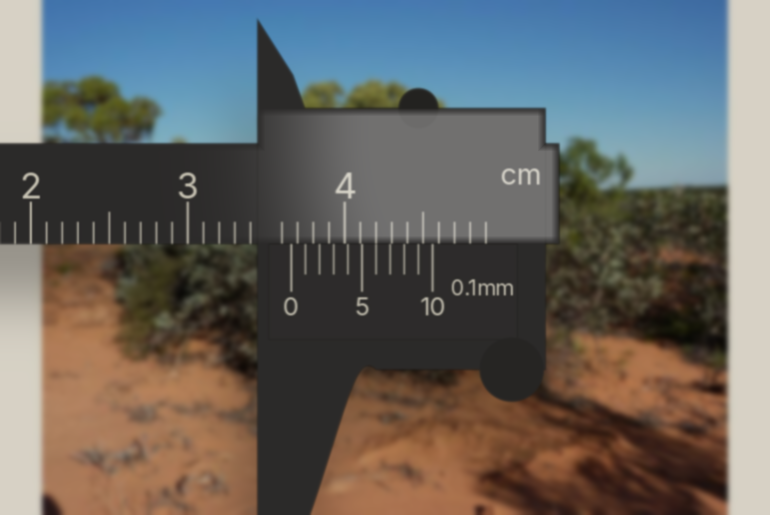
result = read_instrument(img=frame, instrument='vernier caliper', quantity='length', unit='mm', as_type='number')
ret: 36.6 mm
